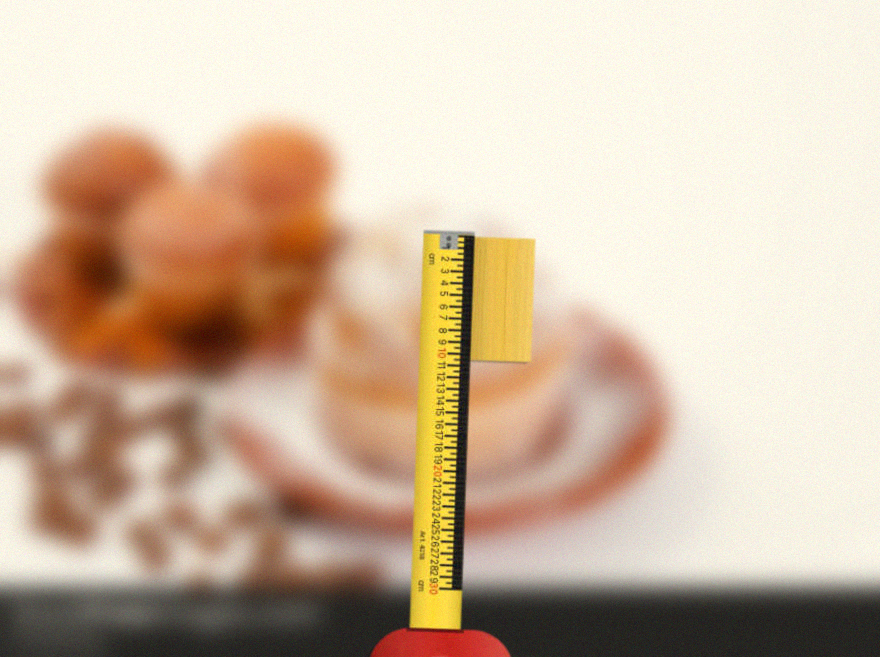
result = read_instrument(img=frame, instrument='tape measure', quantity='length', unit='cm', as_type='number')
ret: 10.5 cm
